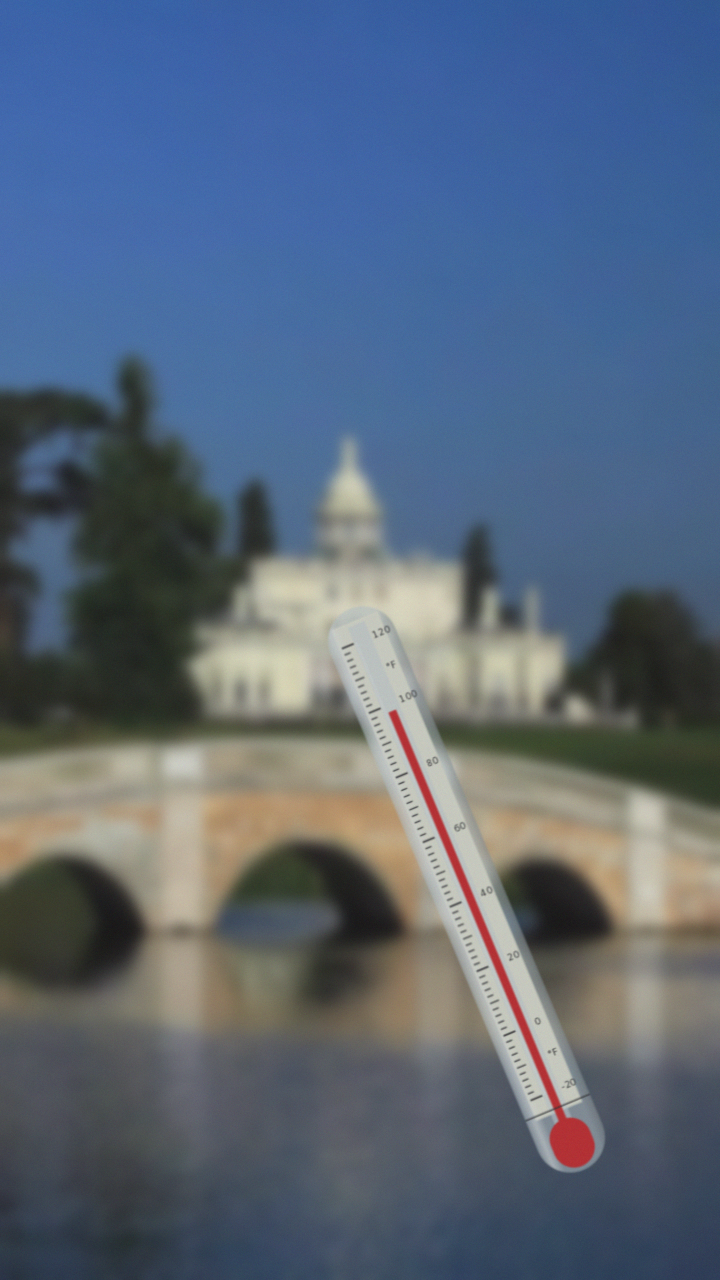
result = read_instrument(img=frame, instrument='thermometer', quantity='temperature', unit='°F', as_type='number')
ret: 98 °F
